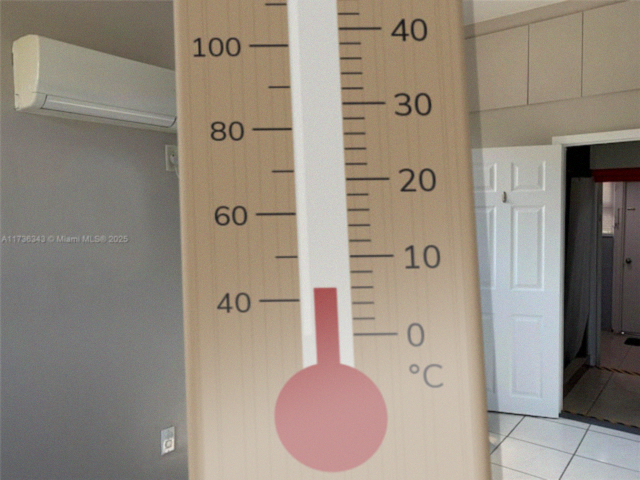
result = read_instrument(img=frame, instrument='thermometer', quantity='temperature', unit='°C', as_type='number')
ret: 6 °C
